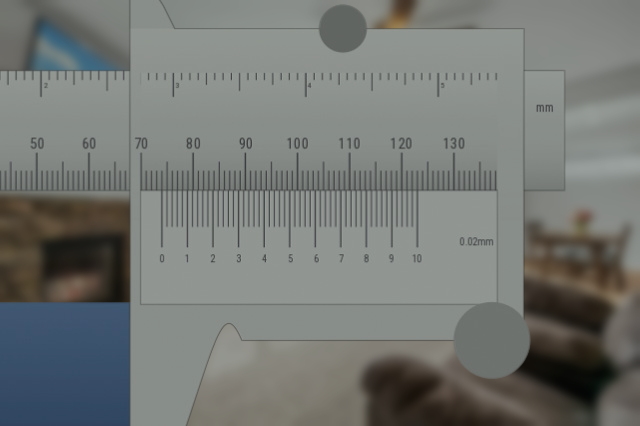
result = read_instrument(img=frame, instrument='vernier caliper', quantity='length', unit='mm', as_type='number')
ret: 74.0 mm
